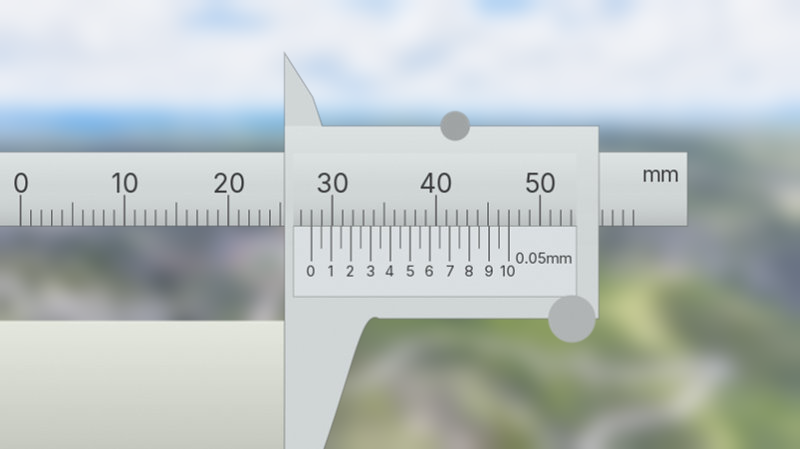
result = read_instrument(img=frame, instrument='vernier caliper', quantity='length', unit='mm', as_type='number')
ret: 28.0 mm
